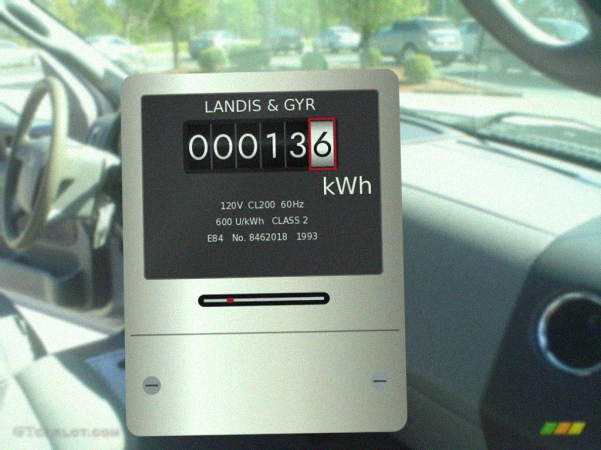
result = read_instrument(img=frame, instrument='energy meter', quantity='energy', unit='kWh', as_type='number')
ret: 13.6 kWh
